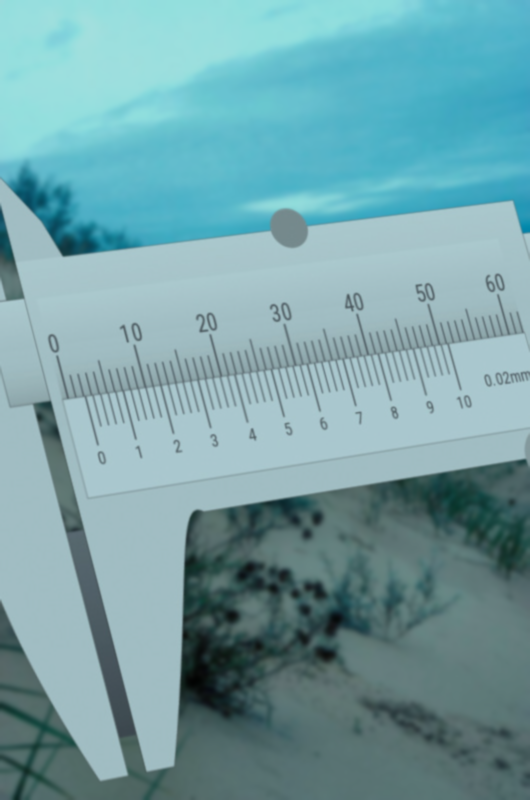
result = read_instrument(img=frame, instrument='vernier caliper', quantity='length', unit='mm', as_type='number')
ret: 2.2 mm
